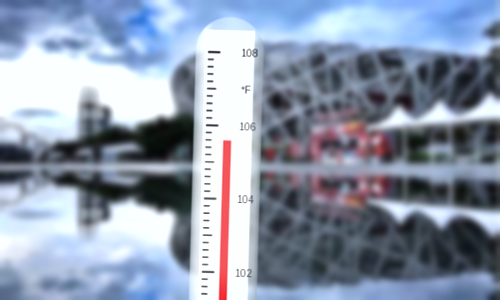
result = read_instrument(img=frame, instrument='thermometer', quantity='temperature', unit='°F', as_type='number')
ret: 105.6 °F
